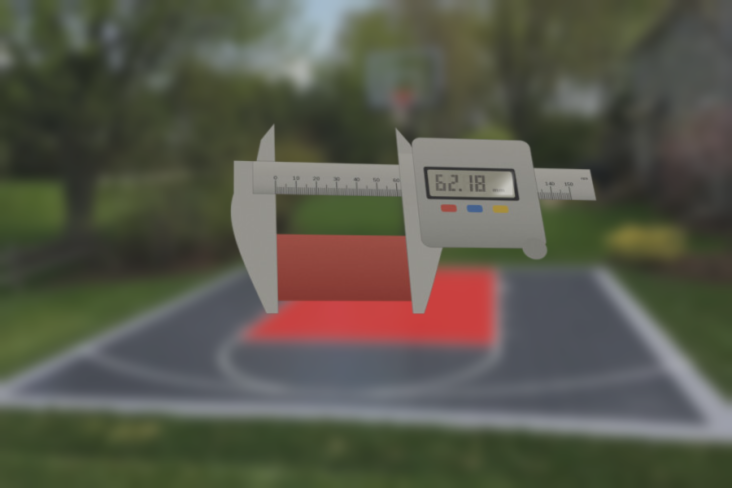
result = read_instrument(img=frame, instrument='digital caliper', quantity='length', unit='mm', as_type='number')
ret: 62.18 mm
